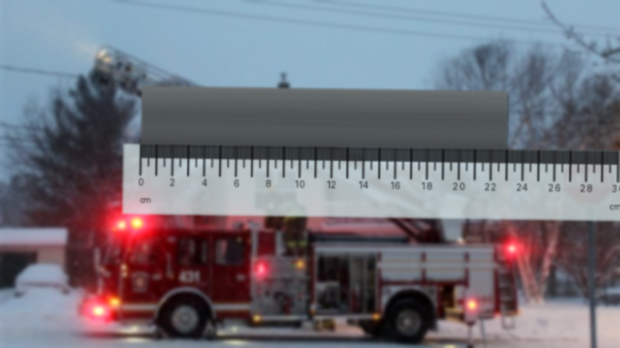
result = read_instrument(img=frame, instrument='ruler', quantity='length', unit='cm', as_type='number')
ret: 23 cm
